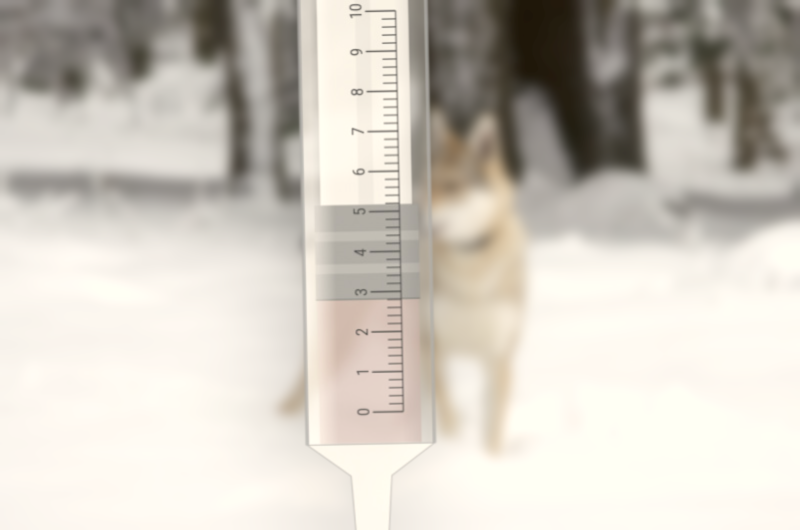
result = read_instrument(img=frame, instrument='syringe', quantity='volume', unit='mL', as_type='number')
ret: 2.8 mL
